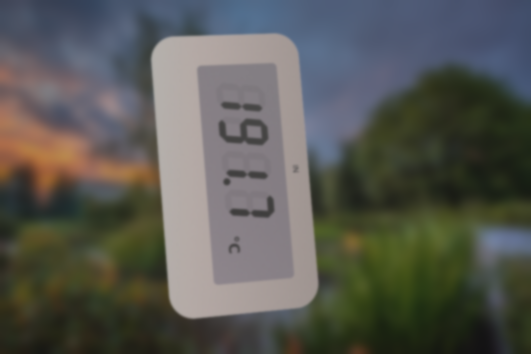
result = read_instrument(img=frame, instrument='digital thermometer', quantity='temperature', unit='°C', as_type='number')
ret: 191.7 °C
